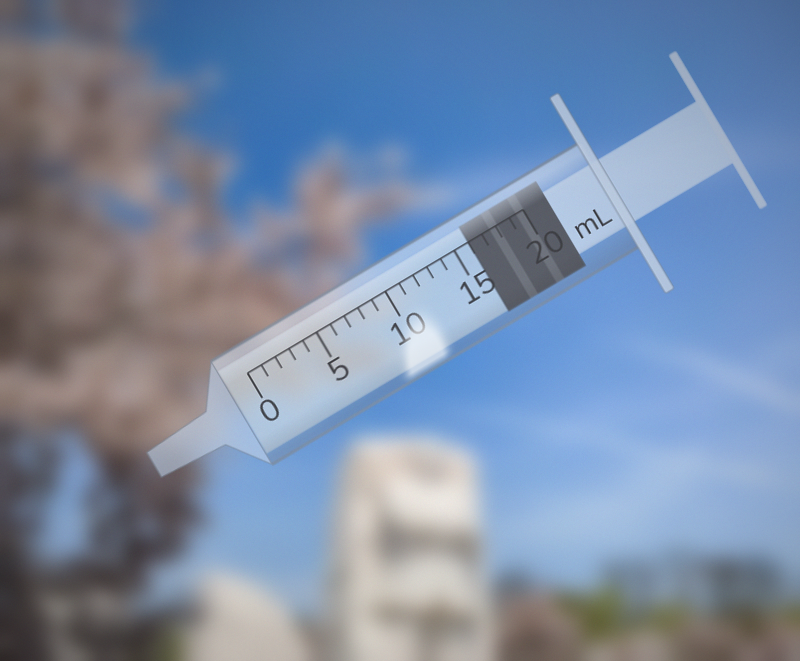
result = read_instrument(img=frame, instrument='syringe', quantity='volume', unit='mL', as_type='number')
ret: 16 mL
